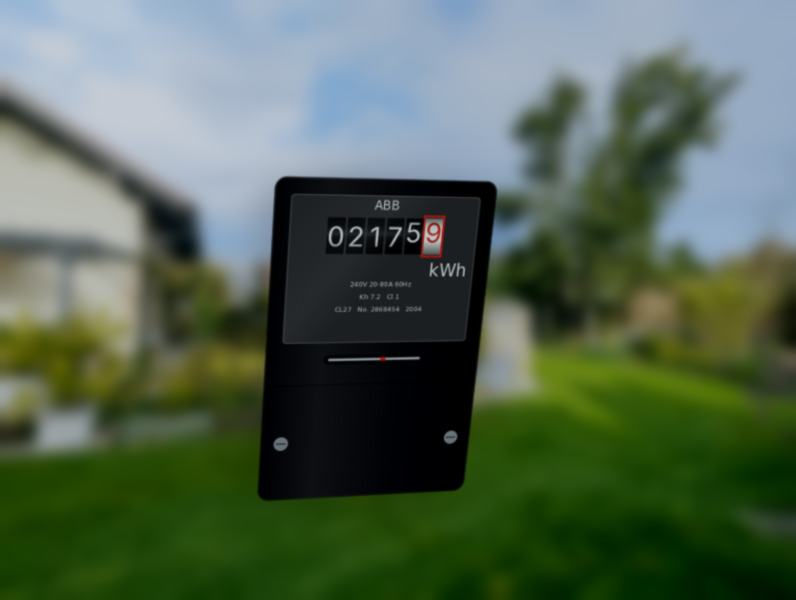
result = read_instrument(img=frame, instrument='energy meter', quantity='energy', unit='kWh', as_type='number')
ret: 2175.9 kWh
